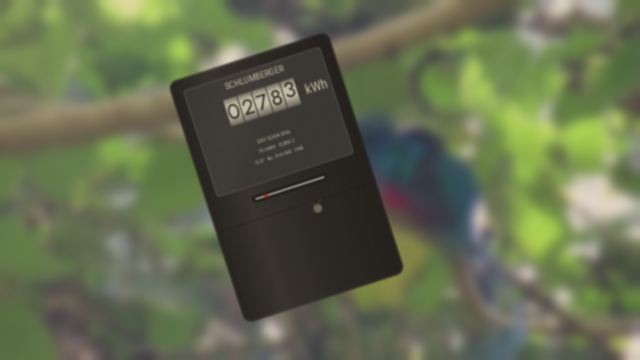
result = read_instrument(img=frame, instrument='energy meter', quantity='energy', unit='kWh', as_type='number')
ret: 2783 kWh
